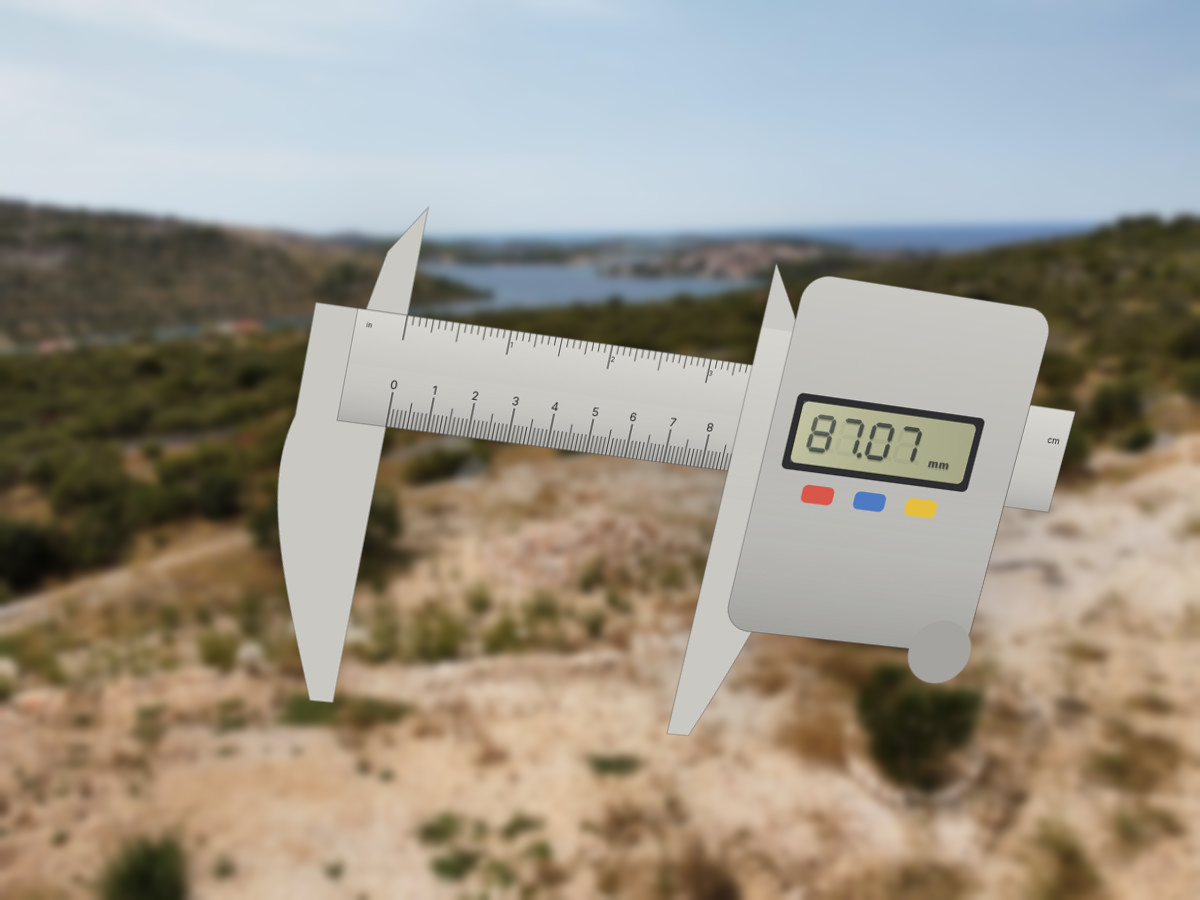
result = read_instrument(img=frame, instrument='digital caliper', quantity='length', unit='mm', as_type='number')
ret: 87.07 mm
